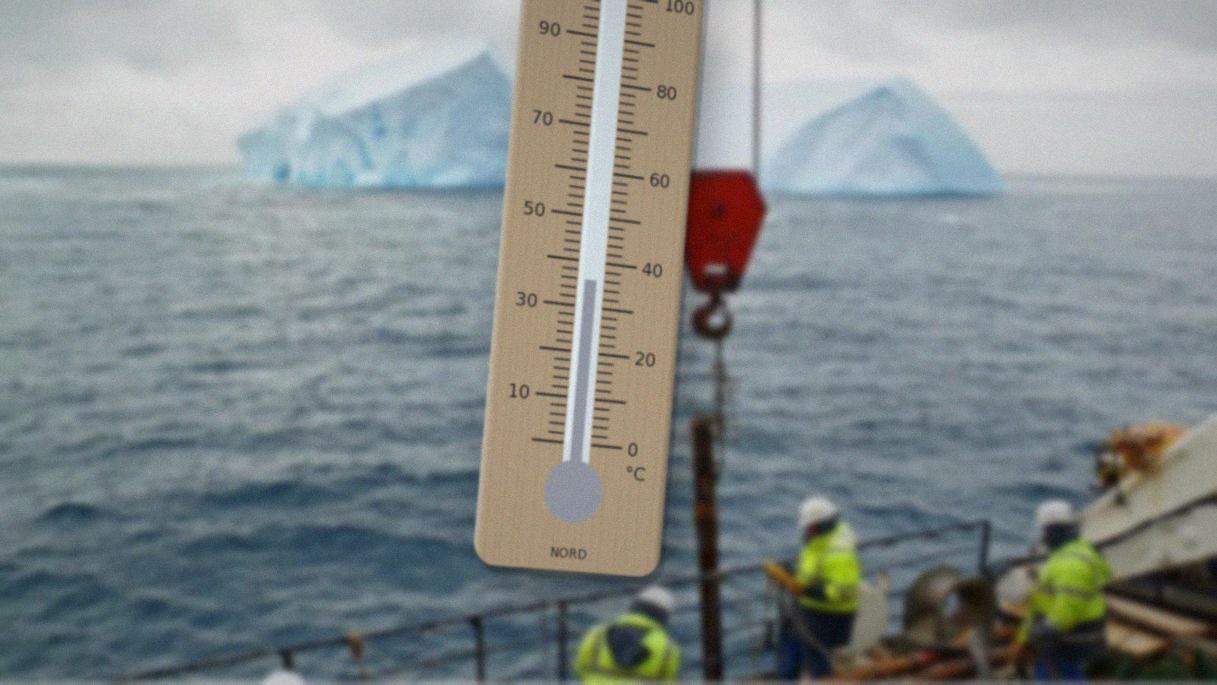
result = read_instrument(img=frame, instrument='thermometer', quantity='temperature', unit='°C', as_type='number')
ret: 36 °C
